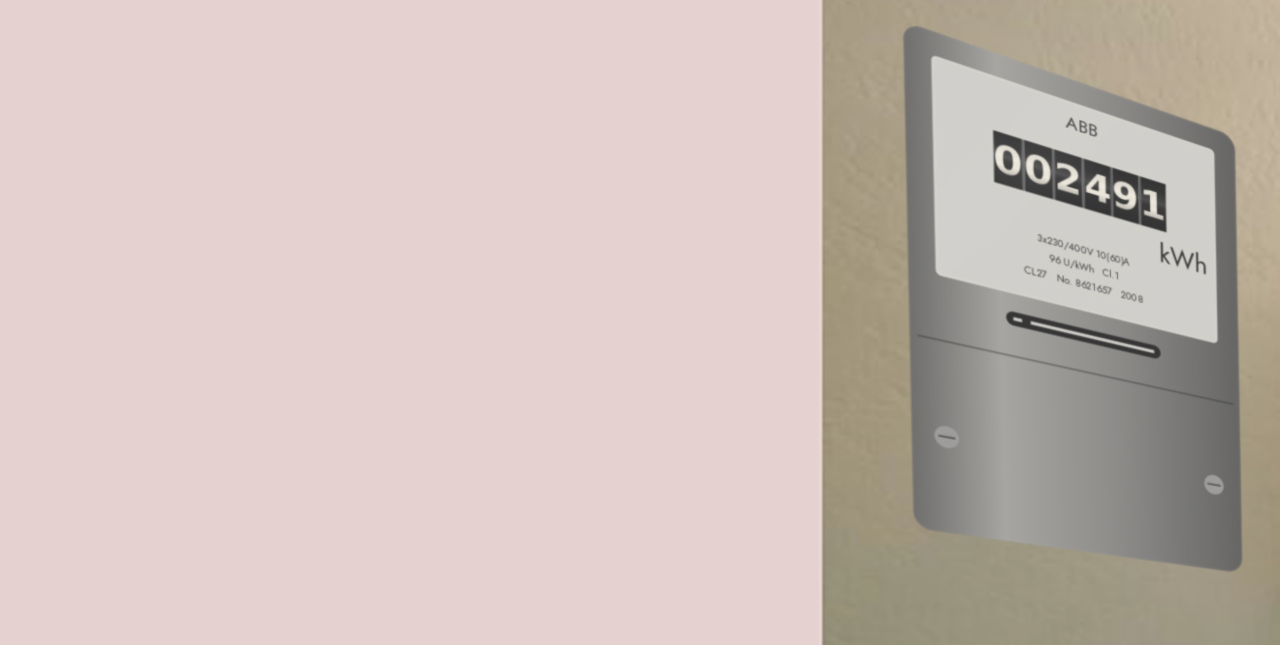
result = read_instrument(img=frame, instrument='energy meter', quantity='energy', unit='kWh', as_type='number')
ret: 2491 kWh
